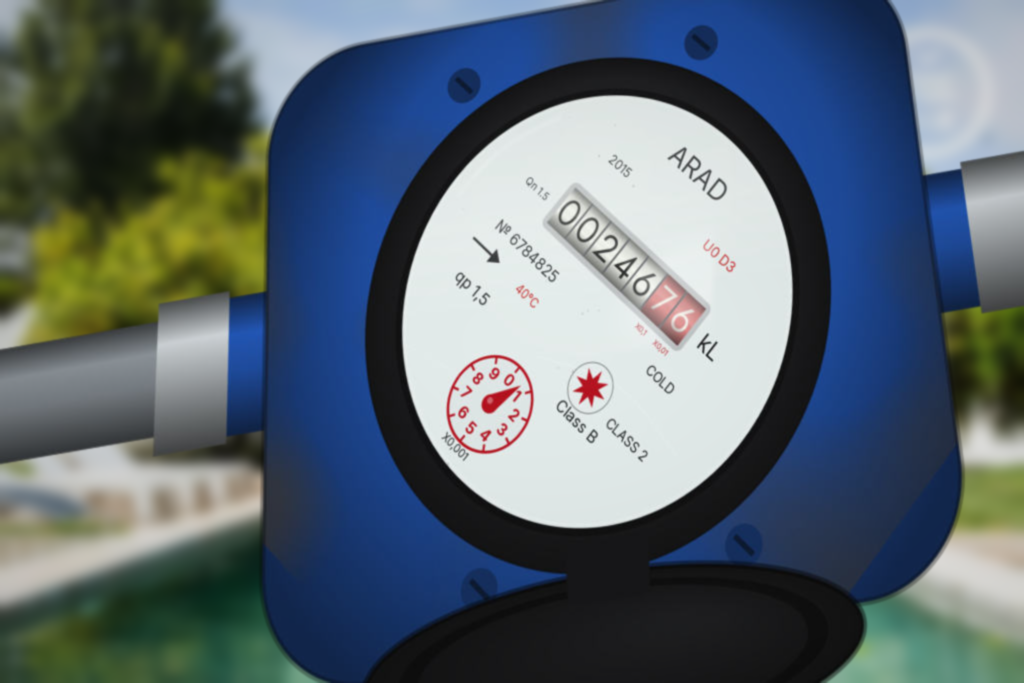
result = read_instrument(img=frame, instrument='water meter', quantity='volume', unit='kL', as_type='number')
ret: 246.760 kL
